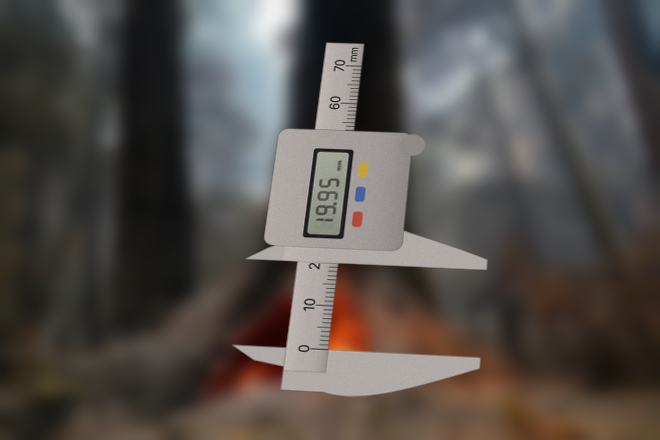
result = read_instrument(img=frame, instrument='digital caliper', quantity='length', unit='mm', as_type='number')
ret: 19.95 mm
